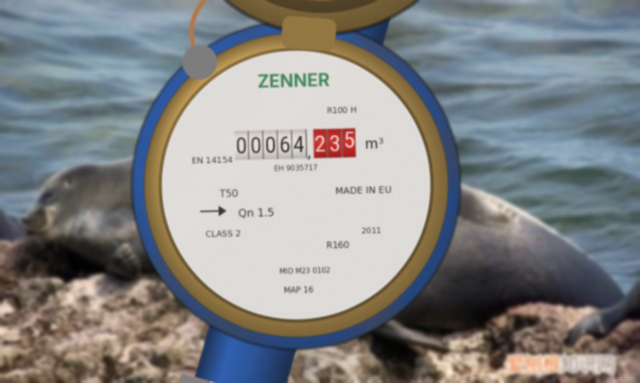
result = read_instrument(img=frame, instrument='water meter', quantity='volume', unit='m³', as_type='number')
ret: 64.235 m³
